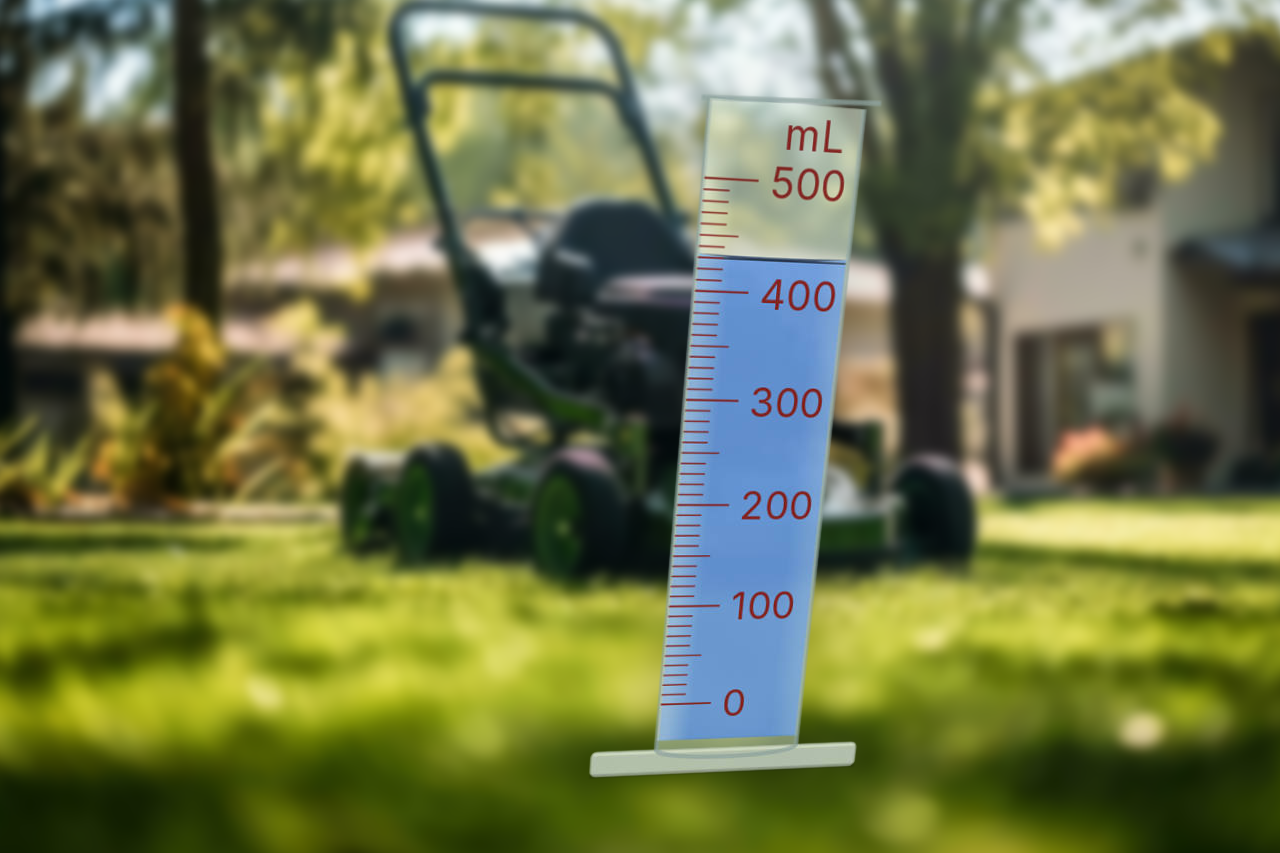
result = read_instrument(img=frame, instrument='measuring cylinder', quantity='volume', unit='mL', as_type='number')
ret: 430 mL
